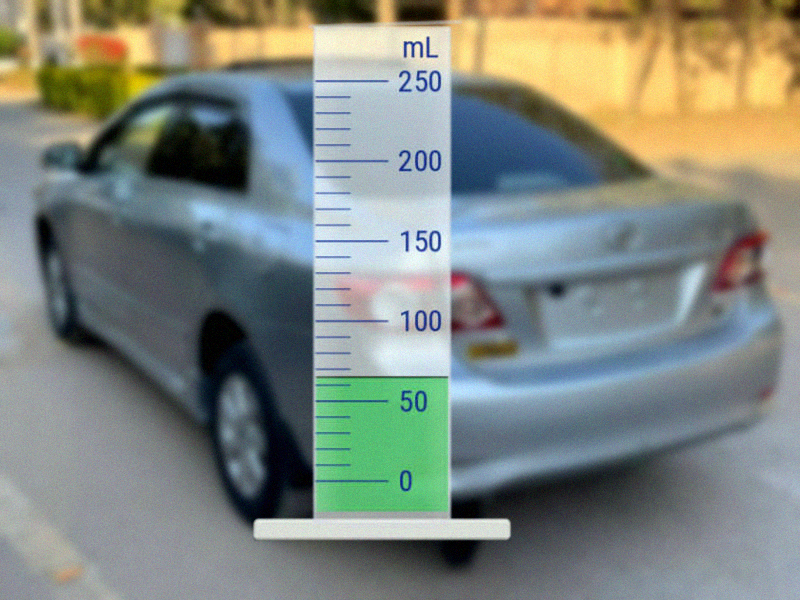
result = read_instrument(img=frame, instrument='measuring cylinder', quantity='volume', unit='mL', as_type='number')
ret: 65 mL
